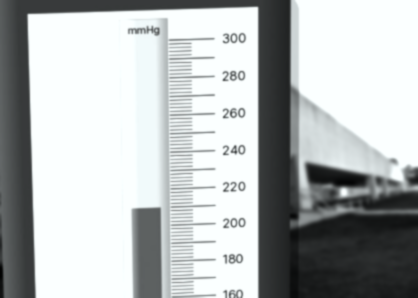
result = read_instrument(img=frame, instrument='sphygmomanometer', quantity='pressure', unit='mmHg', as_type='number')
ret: 210 mmHg
